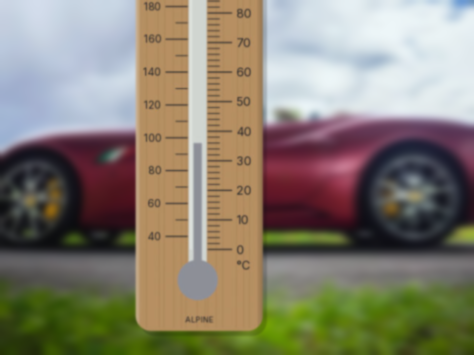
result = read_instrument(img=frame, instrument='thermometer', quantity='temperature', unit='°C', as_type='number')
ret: 36 °C
